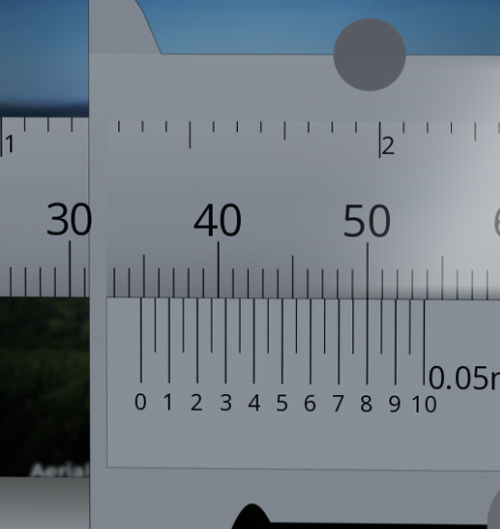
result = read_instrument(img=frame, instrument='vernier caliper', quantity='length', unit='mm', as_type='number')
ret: 34.8 mm
